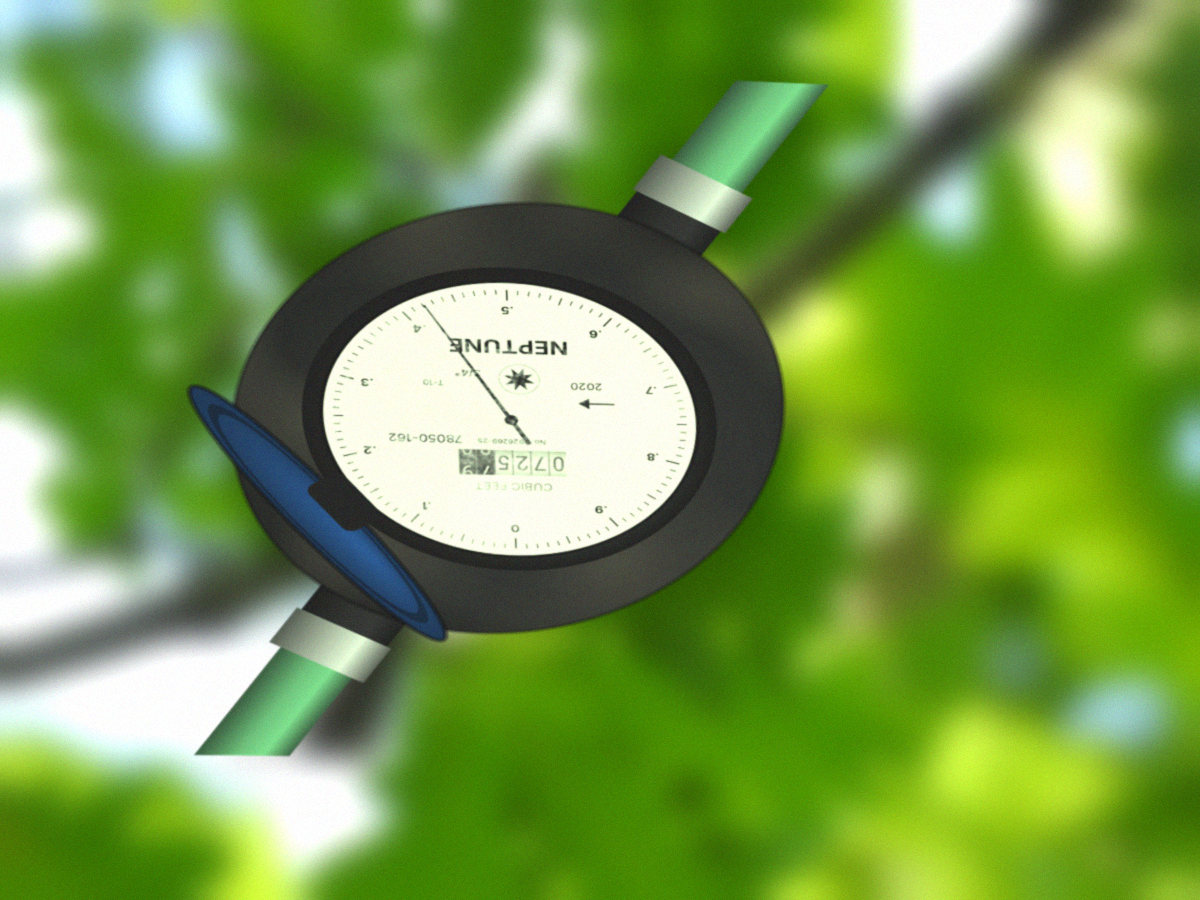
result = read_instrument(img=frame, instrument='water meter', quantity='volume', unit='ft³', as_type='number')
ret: 72579.42 ft³
